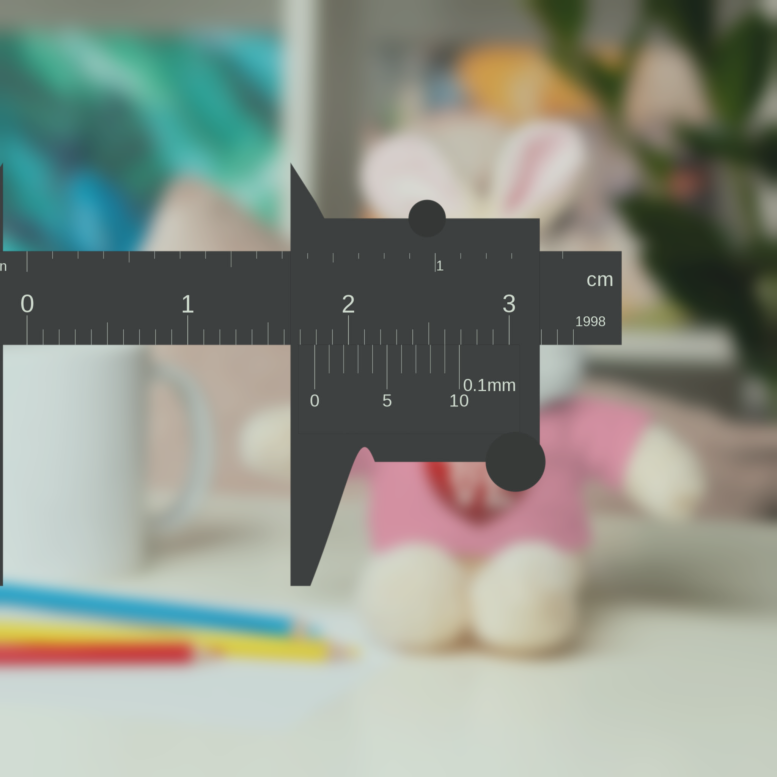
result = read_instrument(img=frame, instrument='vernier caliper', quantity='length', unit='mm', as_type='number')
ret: 17.9 mm
